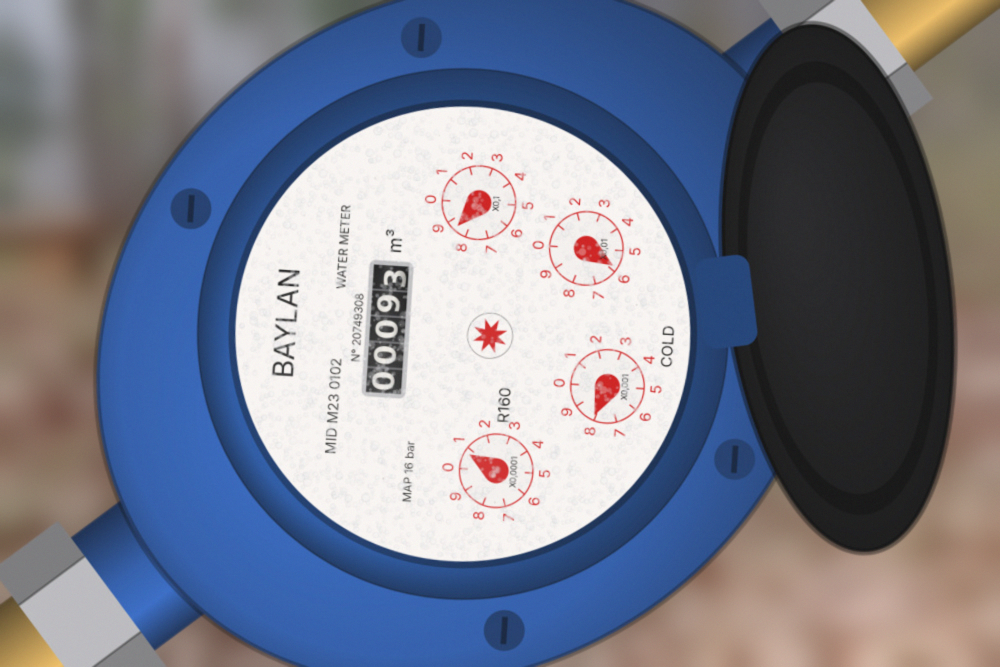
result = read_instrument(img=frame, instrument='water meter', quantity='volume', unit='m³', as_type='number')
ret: 92.8580 m³
